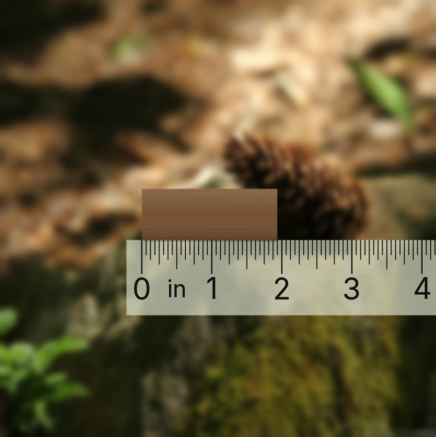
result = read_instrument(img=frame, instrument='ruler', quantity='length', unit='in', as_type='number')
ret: 1.9375 in
